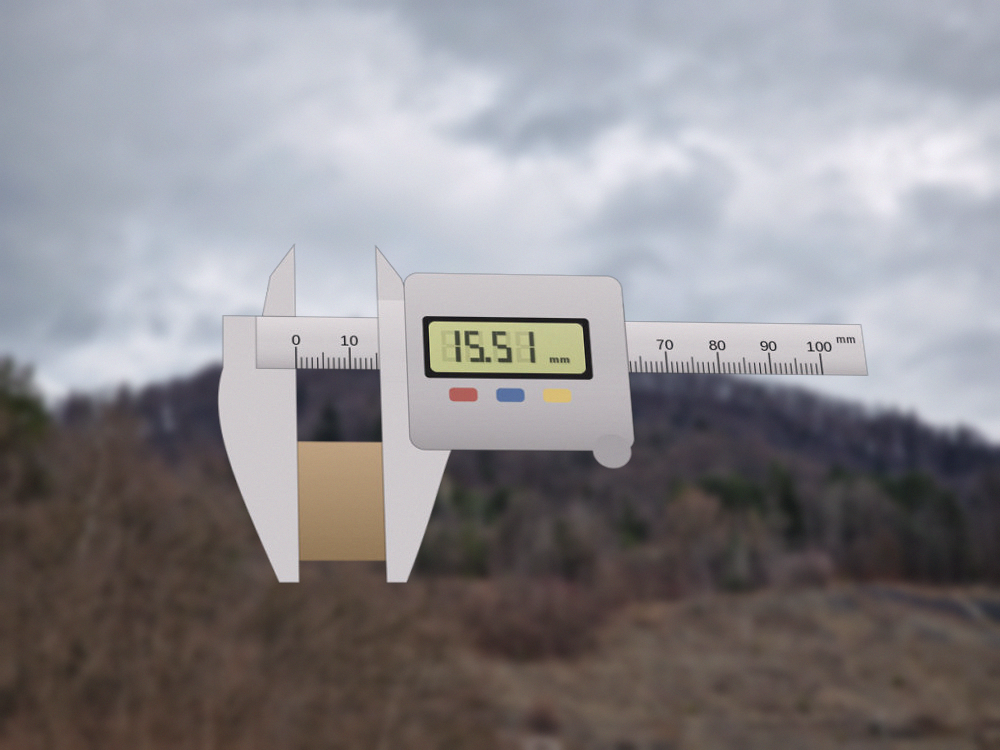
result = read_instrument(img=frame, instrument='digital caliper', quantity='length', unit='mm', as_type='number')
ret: 15.51 mm
